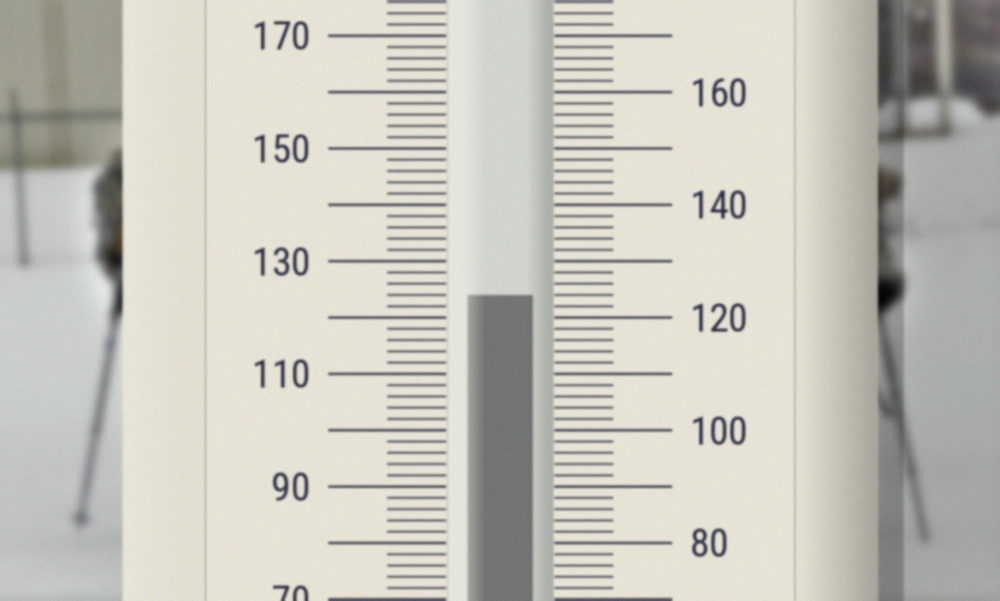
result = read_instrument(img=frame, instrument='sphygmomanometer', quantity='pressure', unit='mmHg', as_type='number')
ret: 124 mmHg
